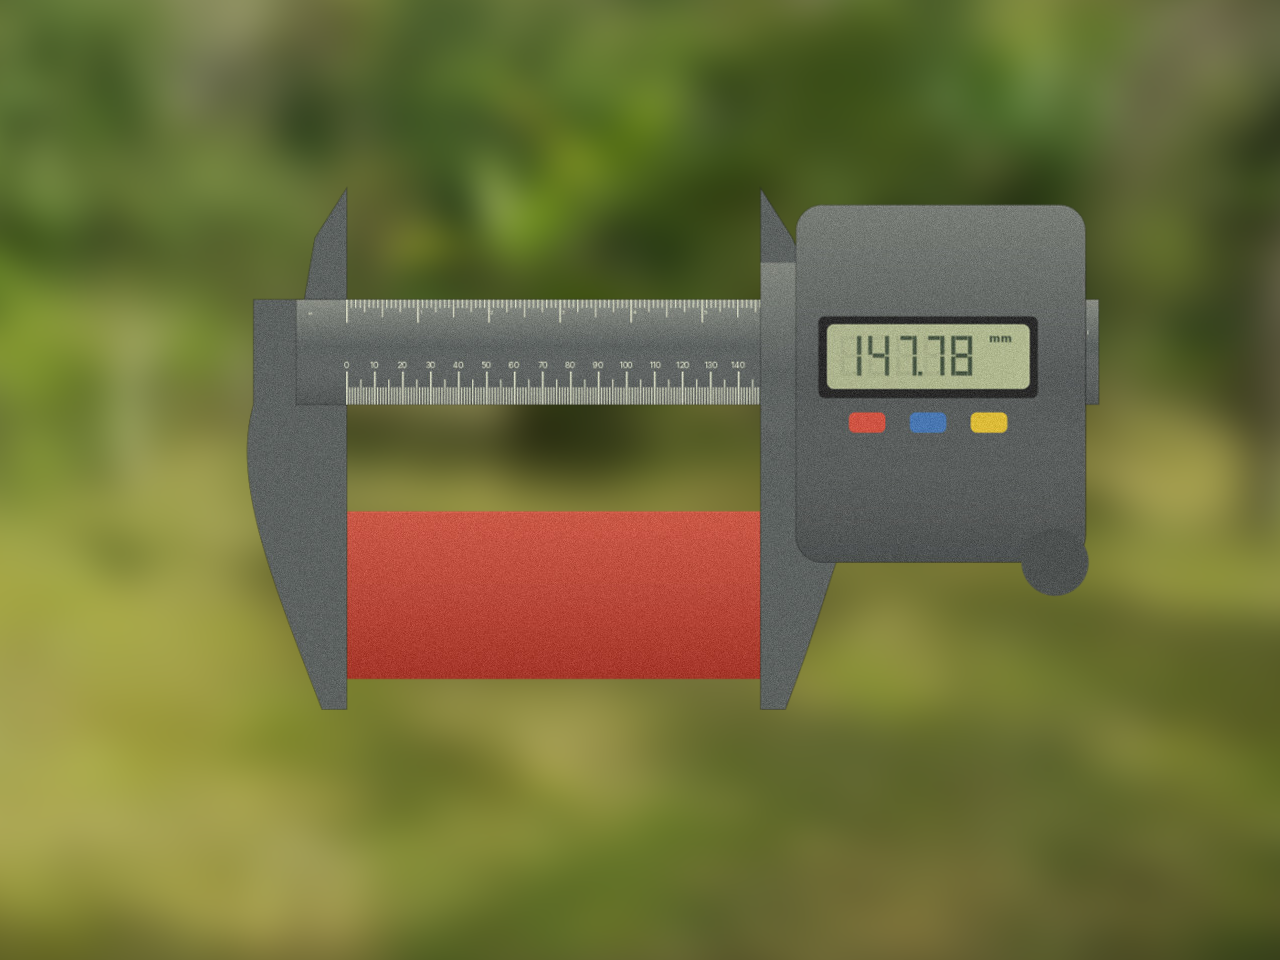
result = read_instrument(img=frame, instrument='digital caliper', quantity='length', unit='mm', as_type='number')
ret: 147.78 mm
